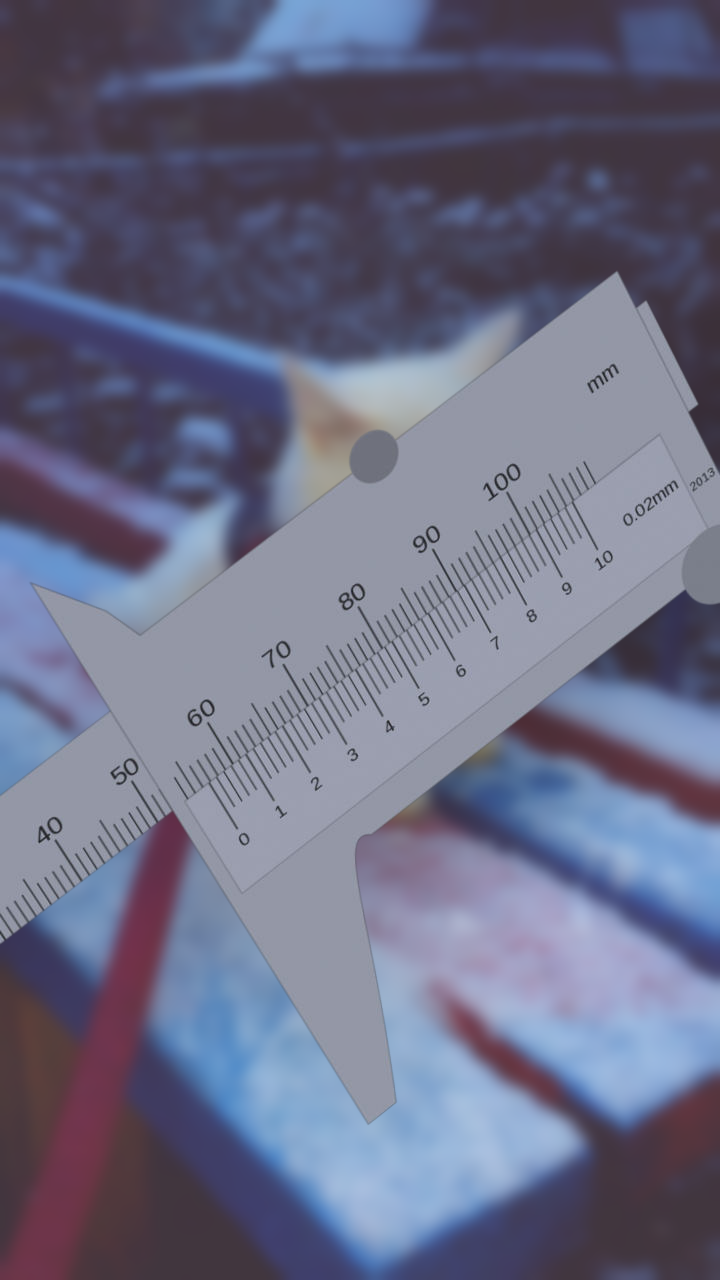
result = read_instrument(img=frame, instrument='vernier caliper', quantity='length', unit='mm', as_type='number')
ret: 56.8 mm
